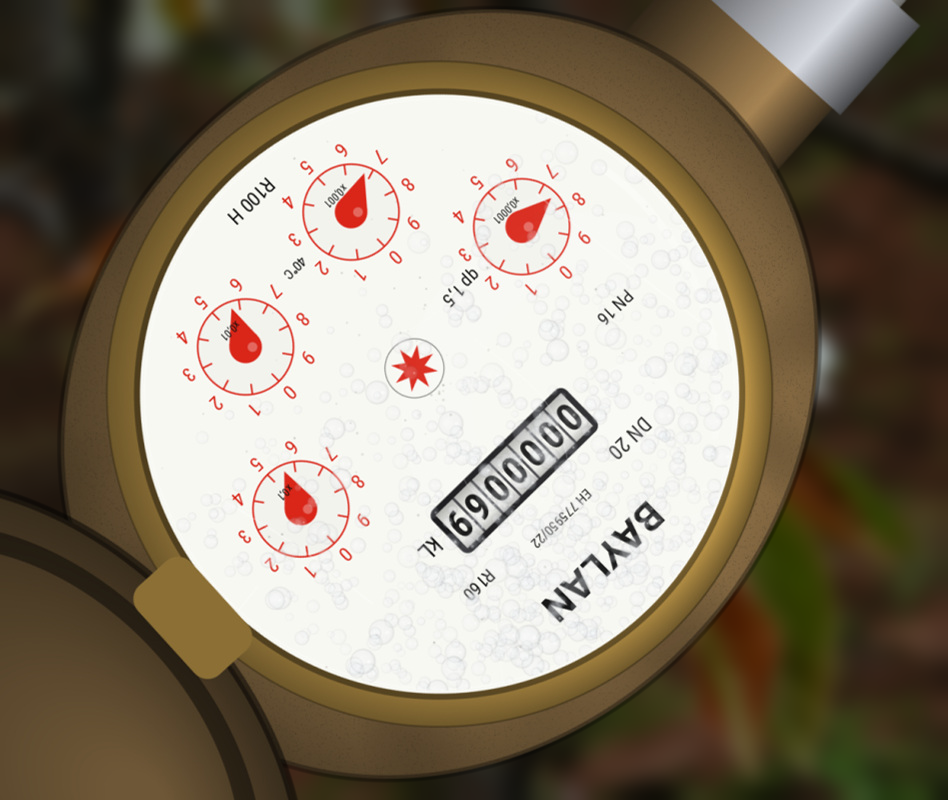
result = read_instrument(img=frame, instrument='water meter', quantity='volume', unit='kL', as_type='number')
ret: 69.5567 kL
